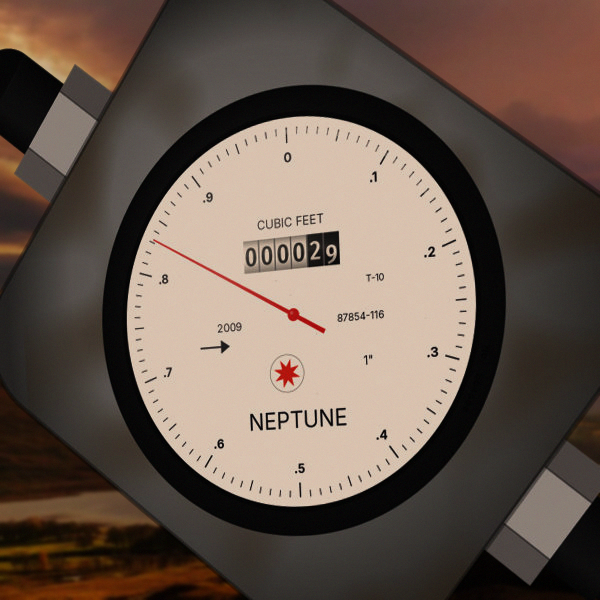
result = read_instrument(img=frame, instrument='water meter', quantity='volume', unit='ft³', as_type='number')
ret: 28.83 ft³
